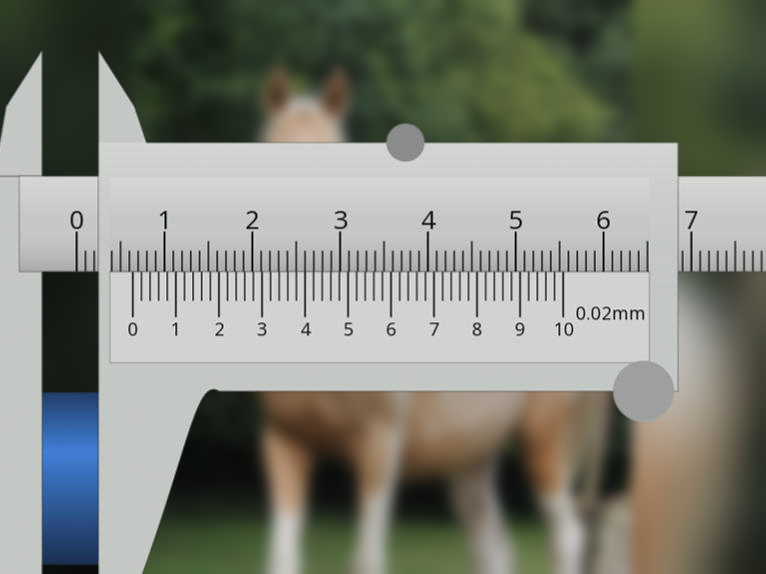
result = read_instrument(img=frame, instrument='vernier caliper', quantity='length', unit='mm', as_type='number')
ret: 6.4 mm
